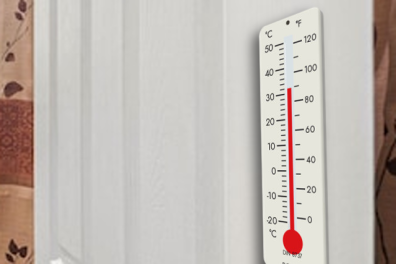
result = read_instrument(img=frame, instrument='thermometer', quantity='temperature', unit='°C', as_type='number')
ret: 32 °C
